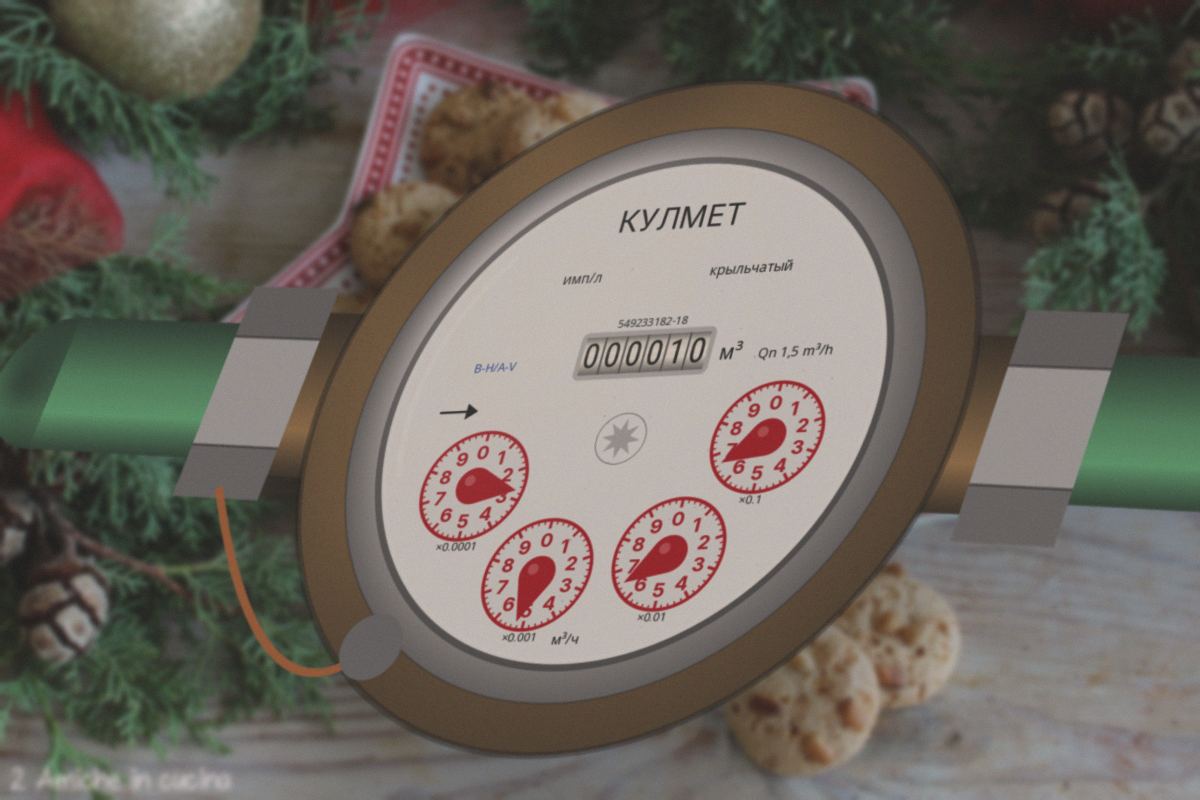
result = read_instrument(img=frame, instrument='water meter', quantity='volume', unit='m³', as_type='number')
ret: 10.6652 m³
